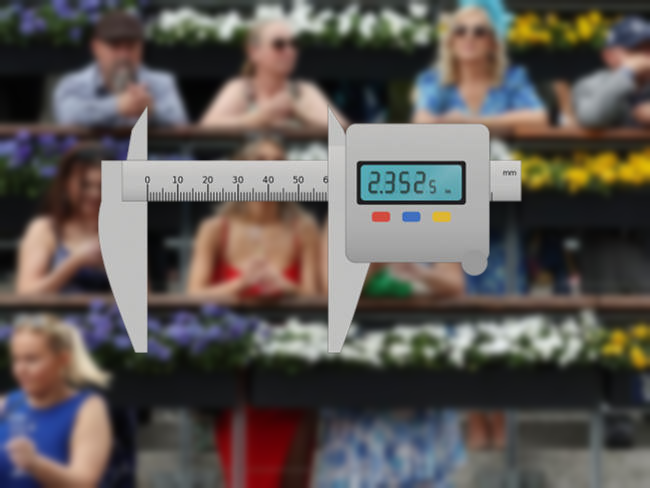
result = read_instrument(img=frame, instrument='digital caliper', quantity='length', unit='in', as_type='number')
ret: 2.3525 in
